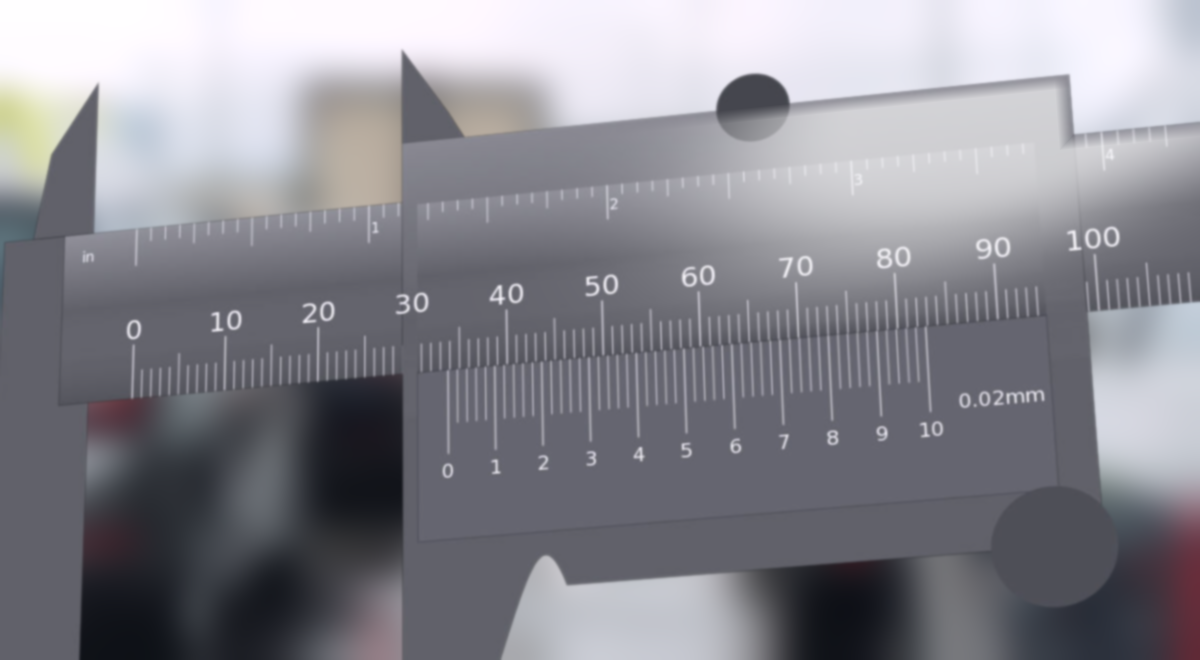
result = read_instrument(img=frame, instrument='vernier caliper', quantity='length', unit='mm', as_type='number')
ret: 33.8 mm
